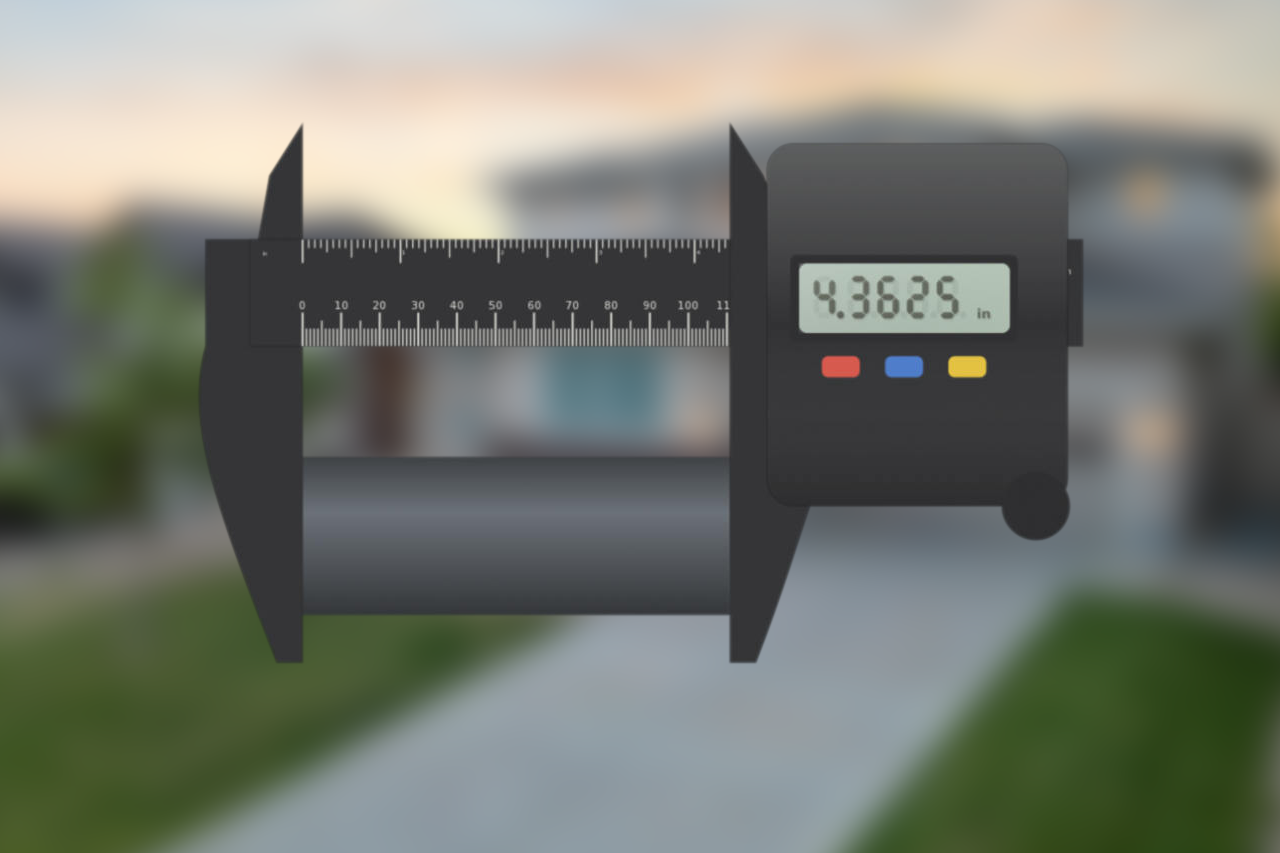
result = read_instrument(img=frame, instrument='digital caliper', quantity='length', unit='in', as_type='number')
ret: 4.3625 in
